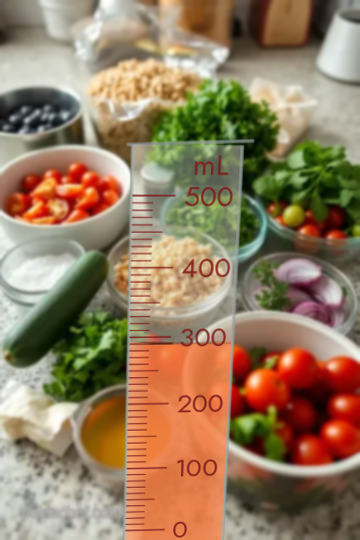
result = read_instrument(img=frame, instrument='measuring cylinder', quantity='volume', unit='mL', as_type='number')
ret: 290 mL
